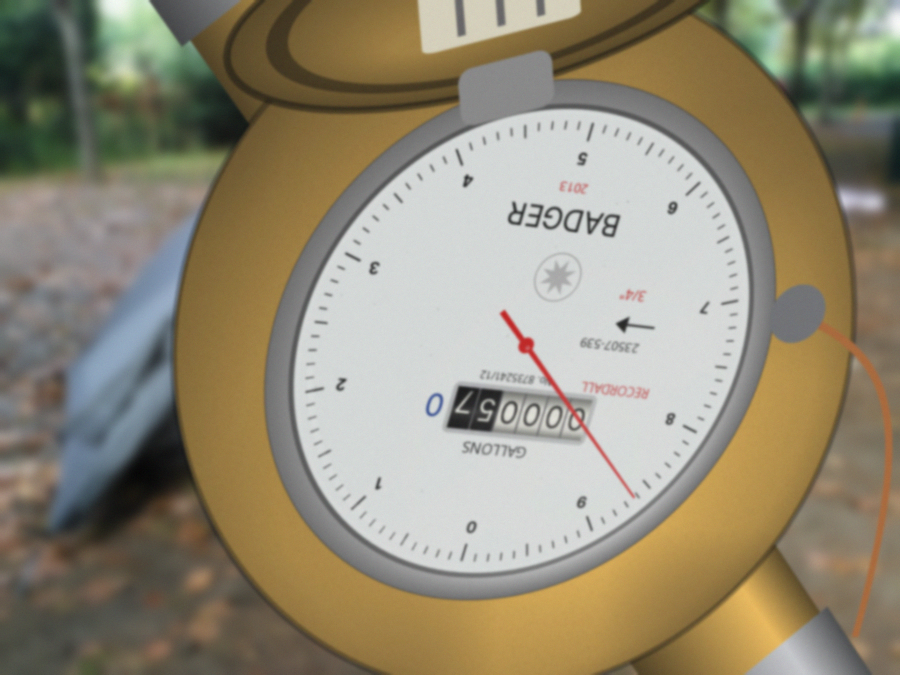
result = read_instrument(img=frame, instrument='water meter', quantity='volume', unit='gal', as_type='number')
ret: 568.6 gal
